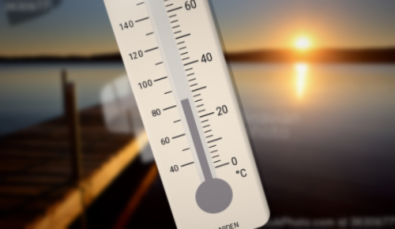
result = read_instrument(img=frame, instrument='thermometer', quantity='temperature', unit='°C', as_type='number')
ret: 28 °C
